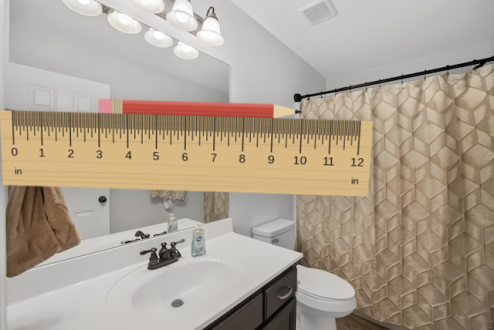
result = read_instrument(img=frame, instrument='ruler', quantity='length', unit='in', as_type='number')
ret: 7 in
